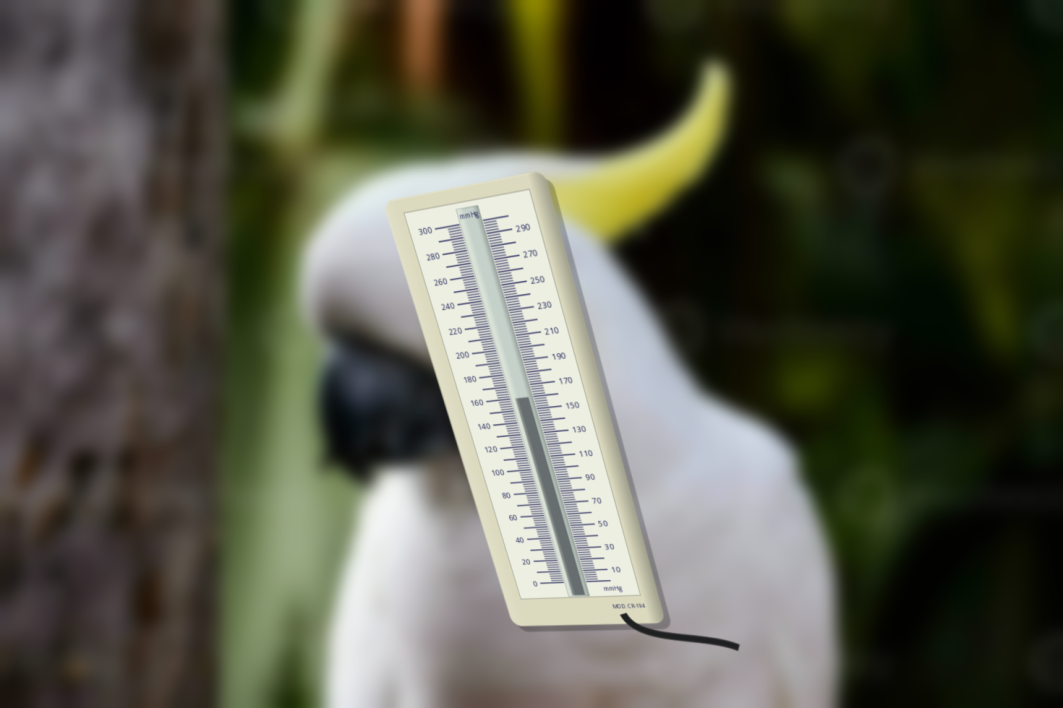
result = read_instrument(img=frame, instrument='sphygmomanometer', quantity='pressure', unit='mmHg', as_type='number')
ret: 160 mmHg
